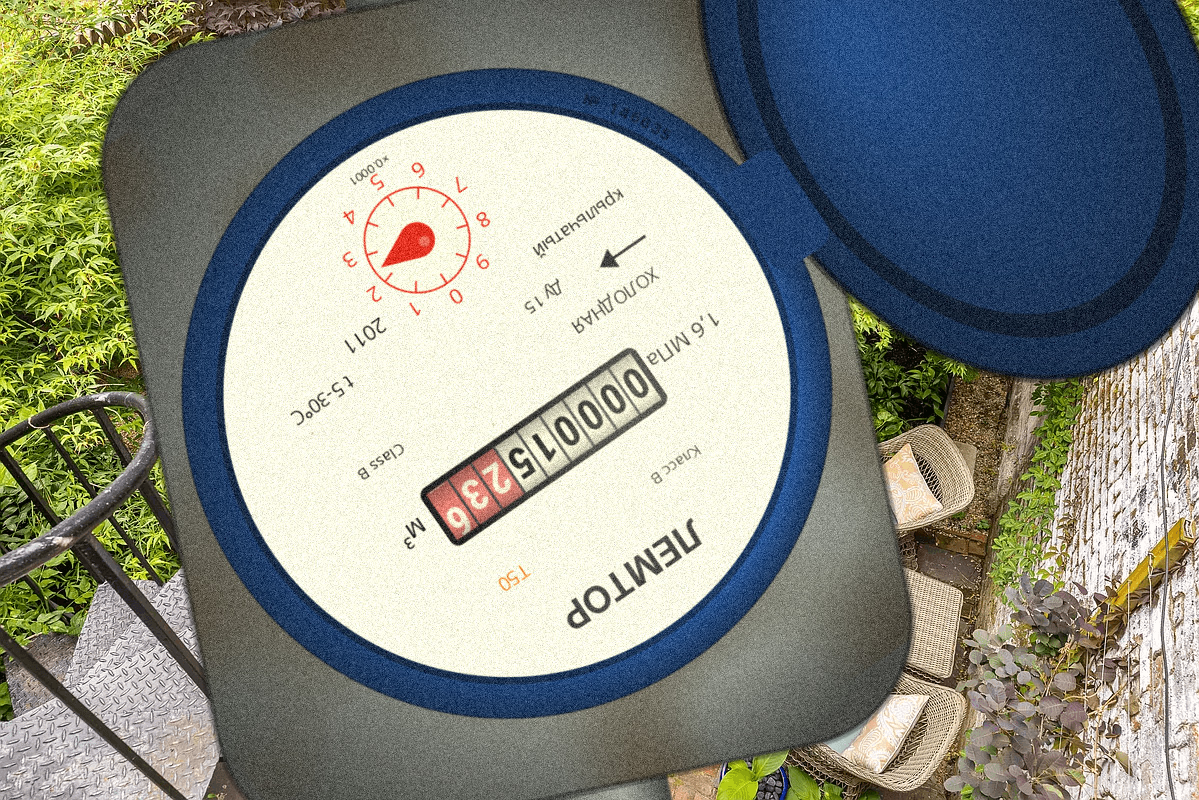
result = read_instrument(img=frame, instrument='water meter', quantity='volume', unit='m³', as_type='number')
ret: 15.2362 m³
